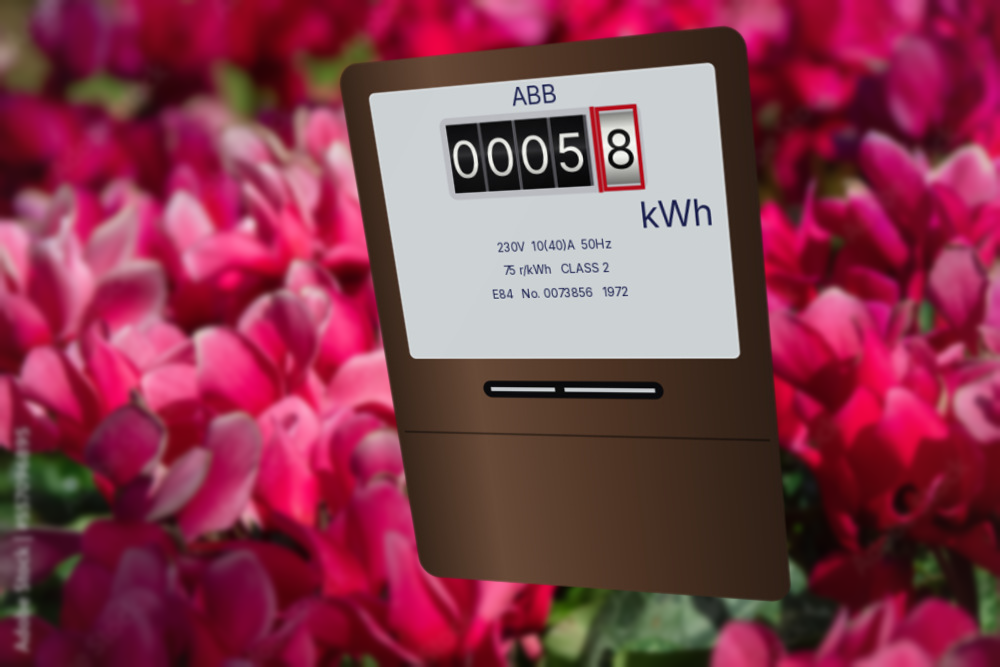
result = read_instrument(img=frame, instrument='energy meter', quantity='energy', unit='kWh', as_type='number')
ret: 5.8 kWh
